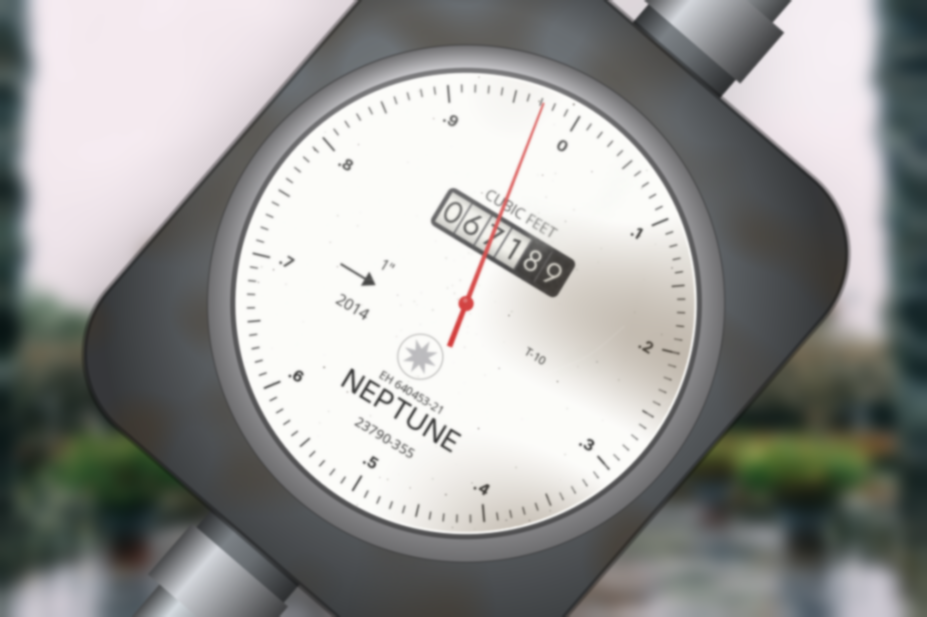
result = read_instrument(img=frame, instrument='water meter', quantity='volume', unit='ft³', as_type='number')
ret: 67188.97 ft³
